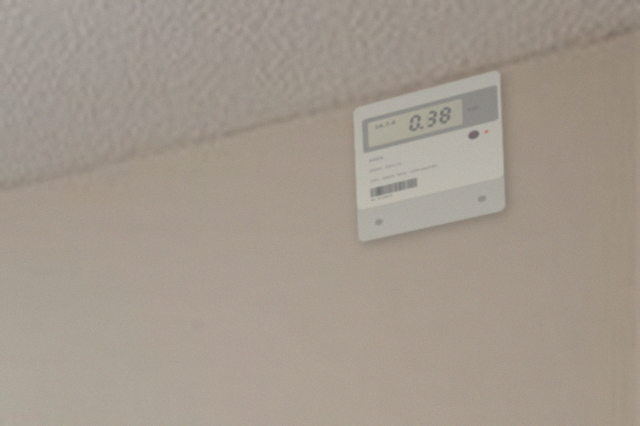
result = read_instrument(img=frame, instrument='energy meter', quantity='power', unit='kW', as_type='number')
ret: 0.38 kW
